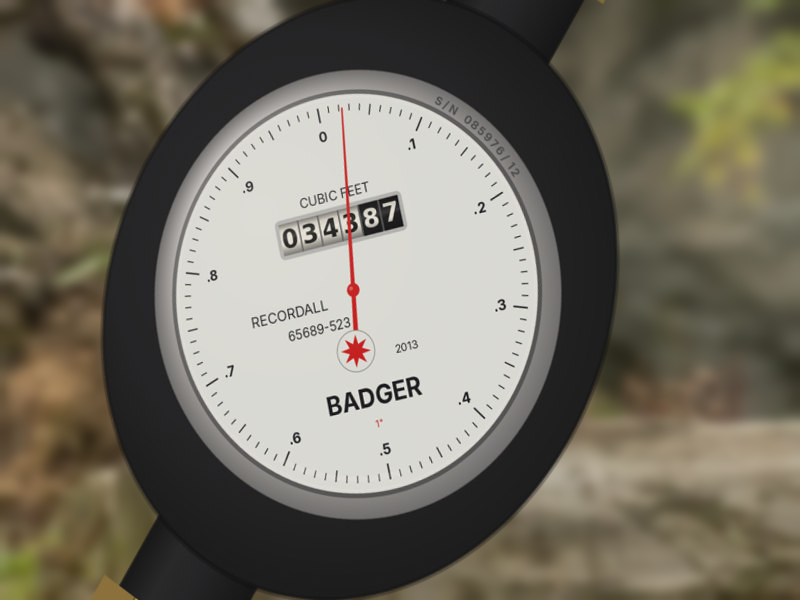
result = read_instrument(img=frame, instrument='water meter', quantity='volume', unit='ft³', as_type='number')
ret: 34387.02 ft³
